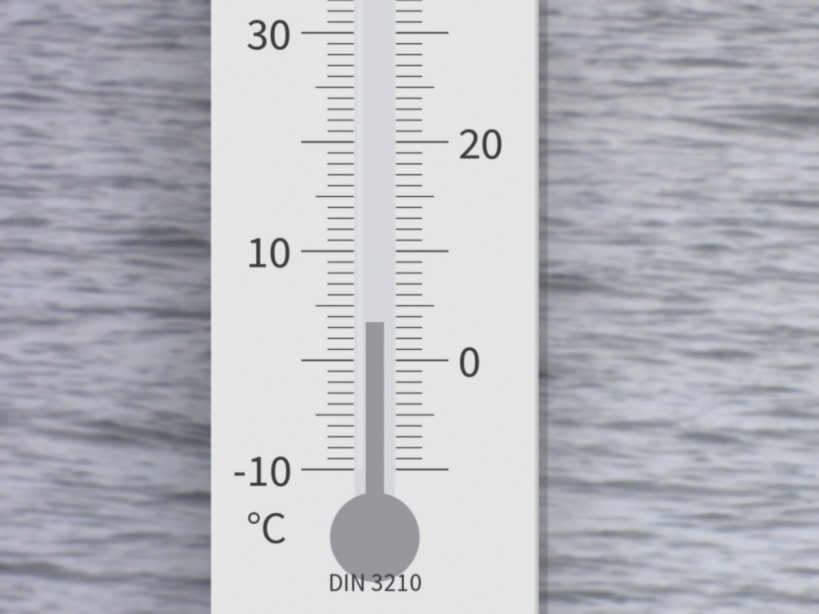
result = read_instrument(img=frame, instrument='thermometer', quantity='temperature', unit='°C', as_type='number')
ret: 3.5 °C
